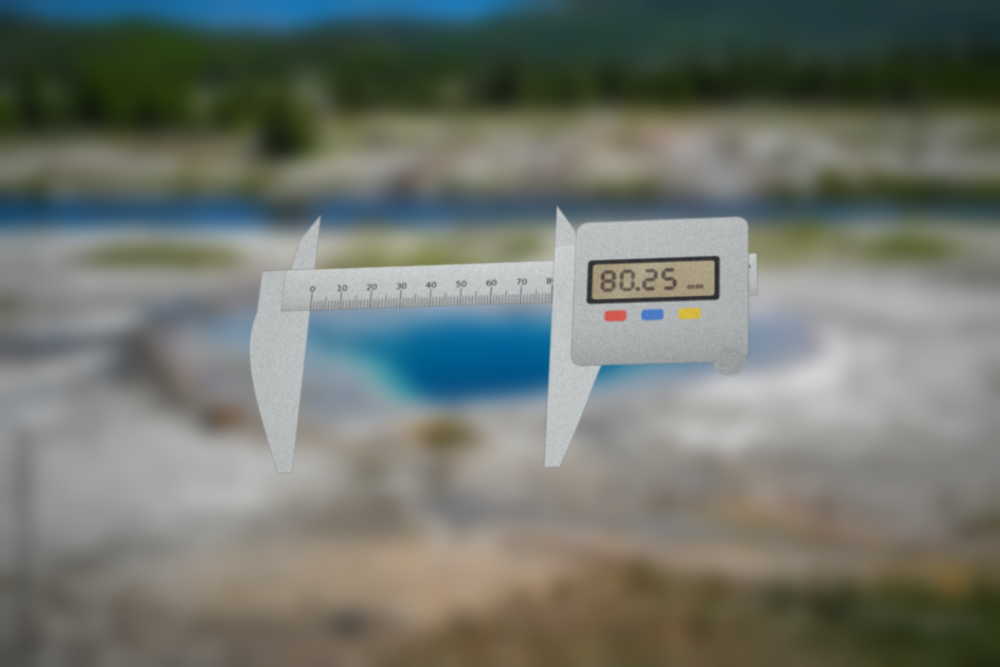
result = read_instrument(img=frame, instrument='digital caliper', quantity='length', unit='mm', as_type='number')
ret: 80.25 mm
